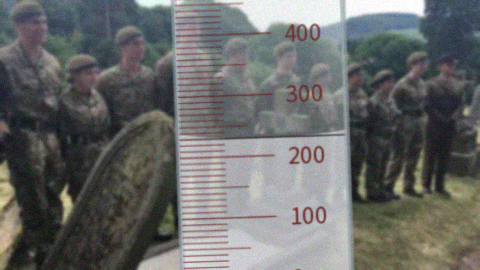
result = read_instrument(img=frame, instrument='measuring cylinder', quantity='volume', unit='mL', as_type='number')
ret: 230 mL
